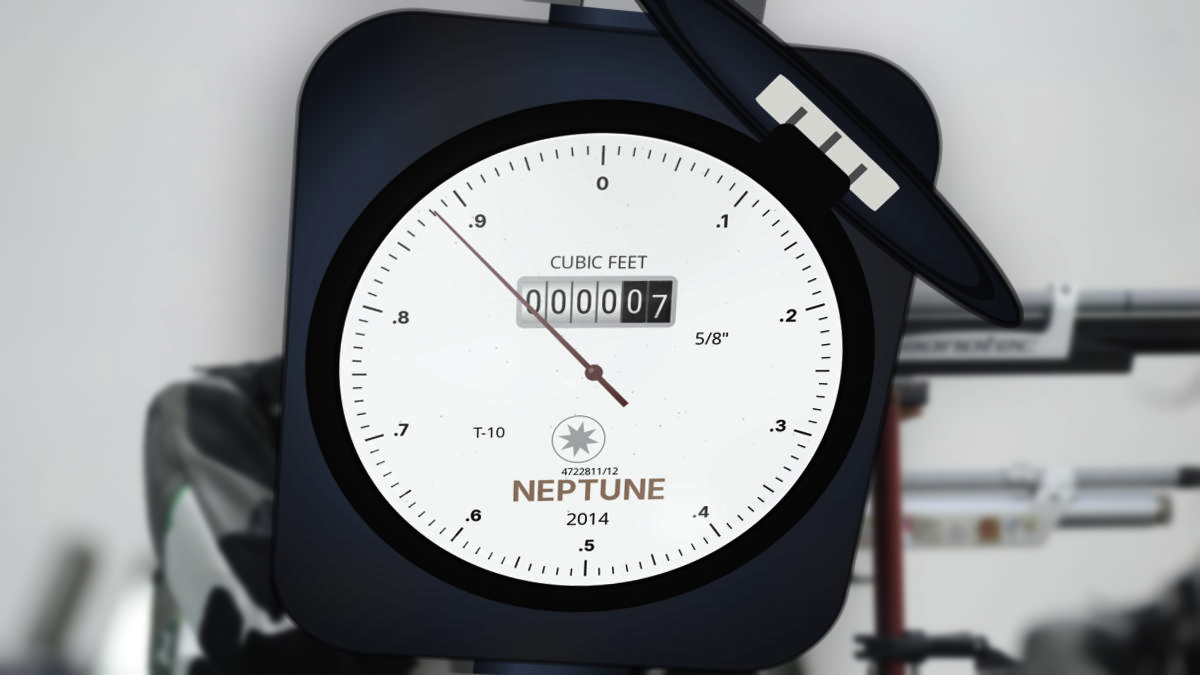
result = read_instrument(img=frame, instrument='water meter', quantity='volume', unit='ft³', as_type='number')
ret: 6.88 ft³
